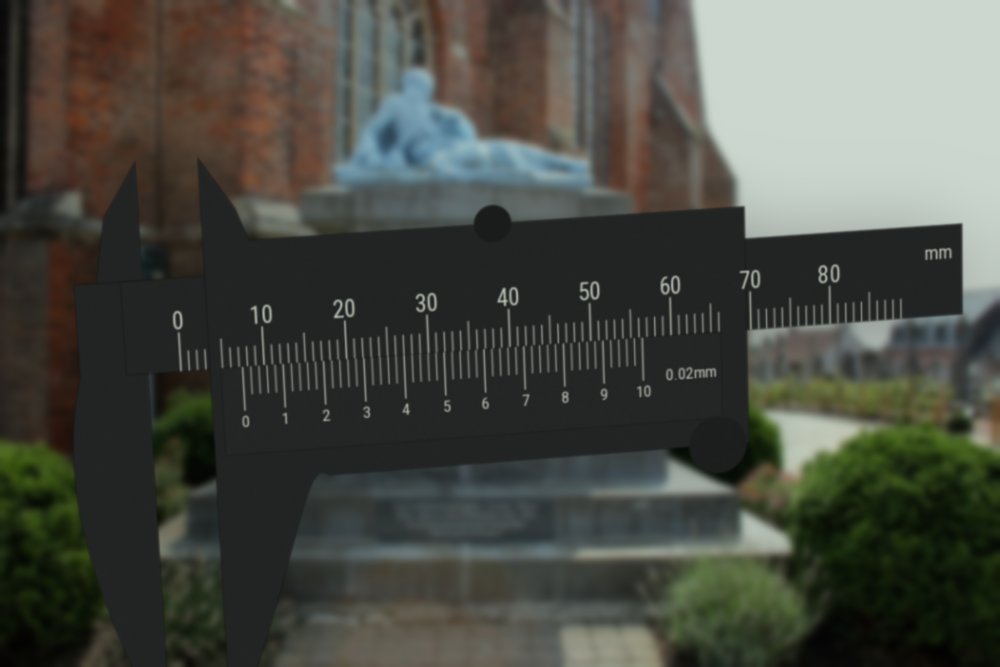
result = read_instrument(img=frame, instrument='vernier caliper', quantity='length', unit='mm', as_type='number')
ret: 7.4 mm
